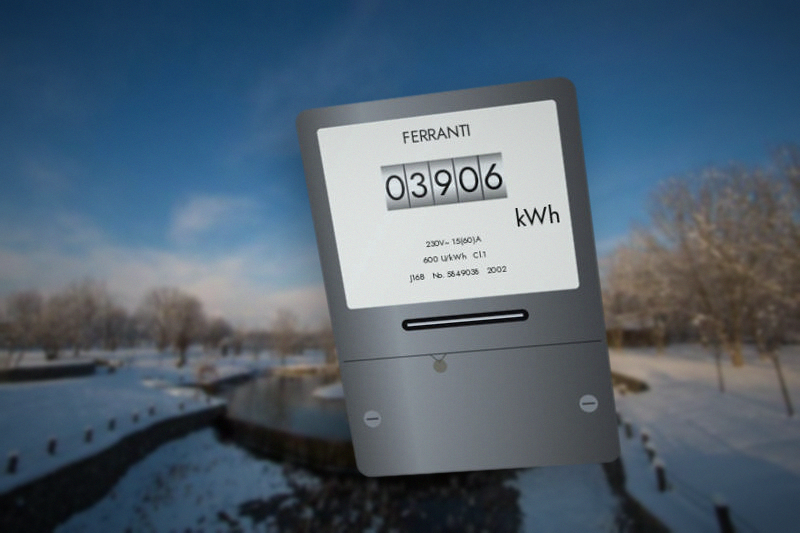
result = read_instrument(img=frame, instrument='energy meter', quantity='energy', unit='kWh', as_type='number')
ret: 3906 kWh
